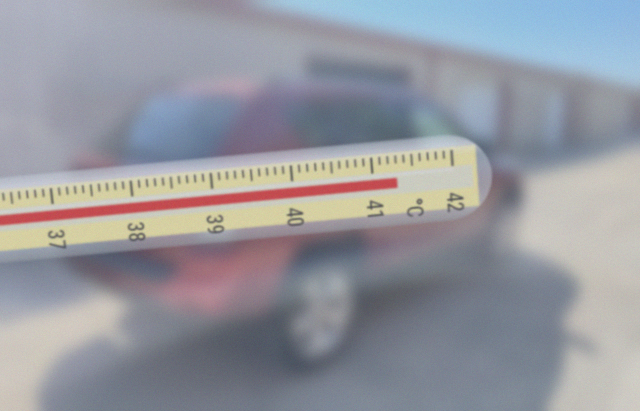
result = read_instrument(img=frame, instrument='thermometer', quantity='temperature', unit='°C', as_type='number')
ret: 41.3 °C
